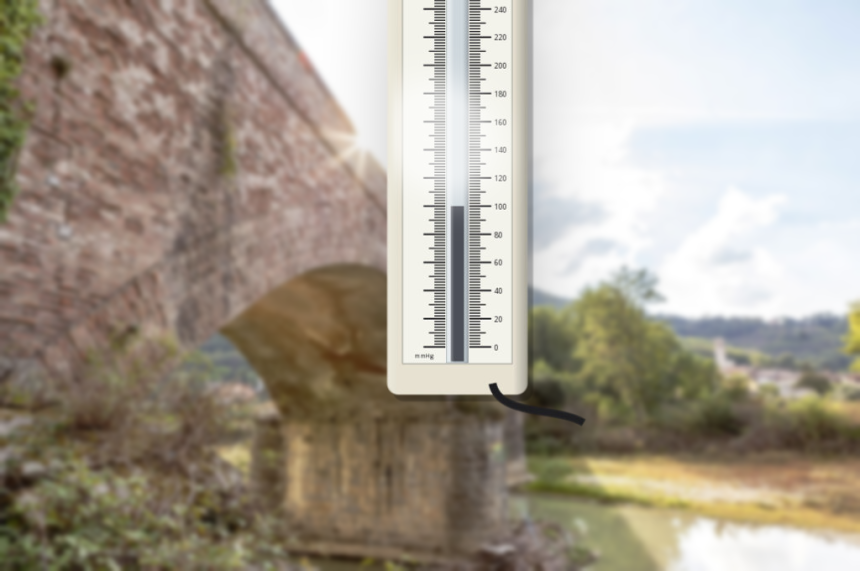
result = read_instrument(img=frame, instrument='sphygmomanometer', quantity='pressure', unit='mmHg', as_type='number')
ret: 100 mmHg
